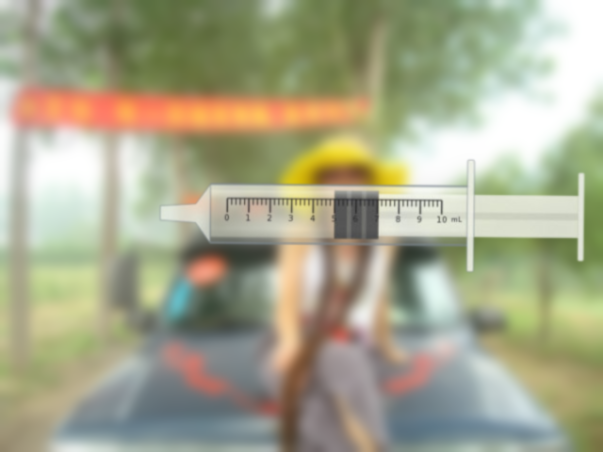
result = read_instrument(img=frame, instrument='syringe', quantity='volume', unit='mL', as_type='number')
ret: 5 mL
